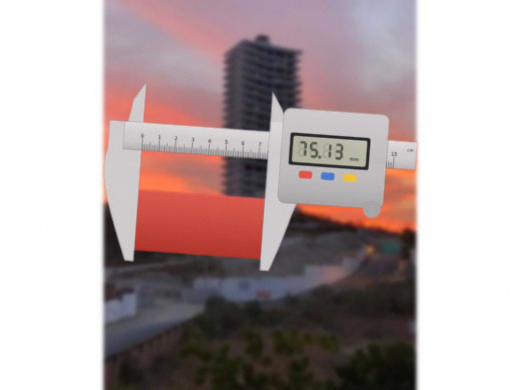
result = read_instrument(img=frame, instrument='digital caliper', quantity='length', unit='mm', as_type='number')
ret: 75.13 mm
